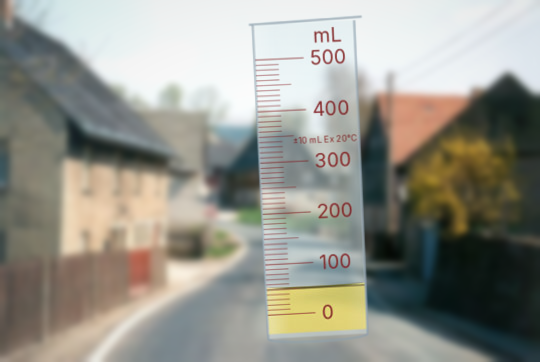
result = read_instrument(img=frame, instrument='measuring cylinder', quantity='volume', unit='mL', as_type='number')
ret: 50 mL
